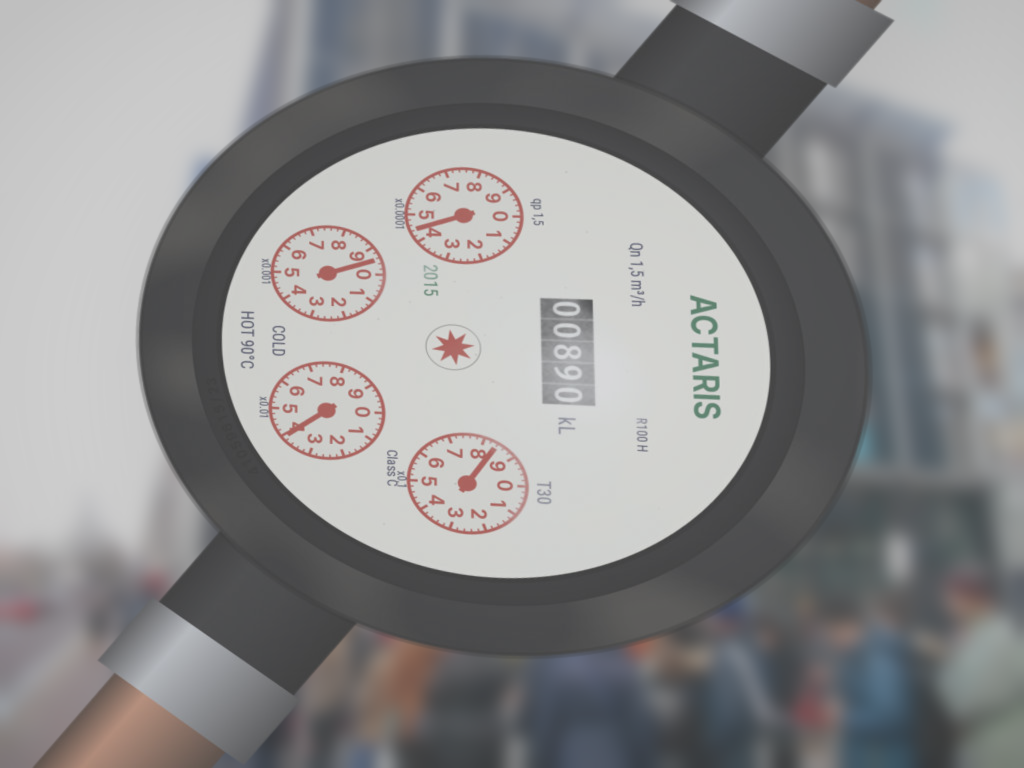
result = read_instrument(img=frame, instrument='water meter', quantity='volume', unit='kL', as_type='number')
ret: 890.8394 kL
